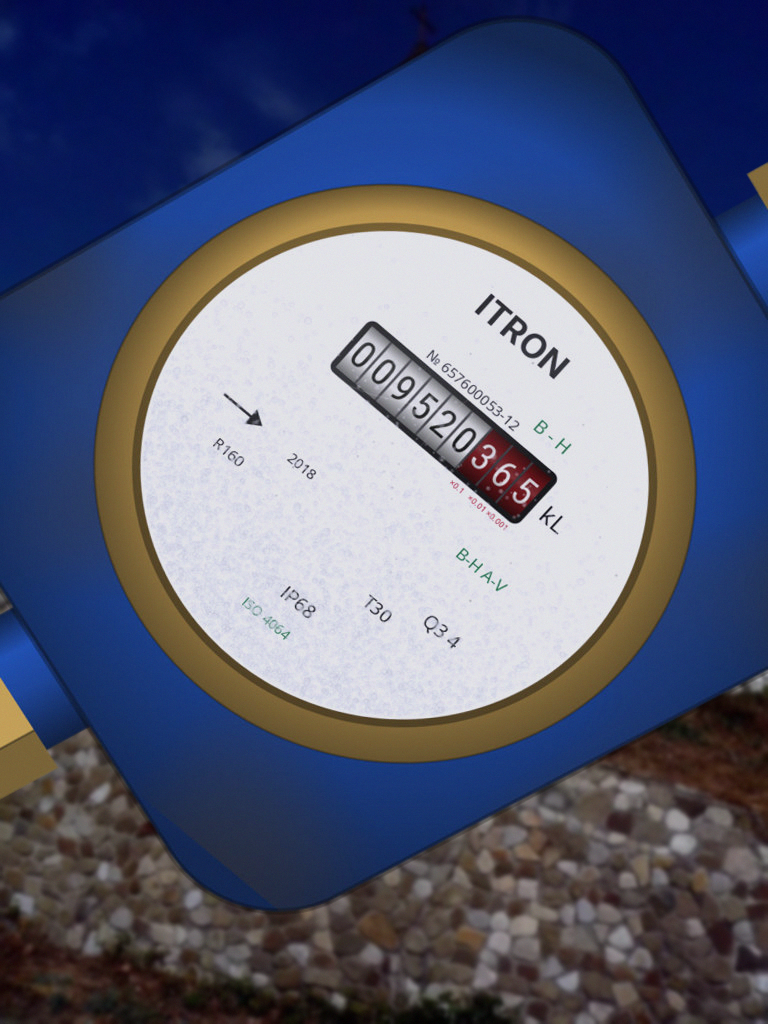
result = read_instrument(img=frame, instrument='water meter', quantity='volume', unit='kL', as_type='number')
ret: 9520.365 kL
